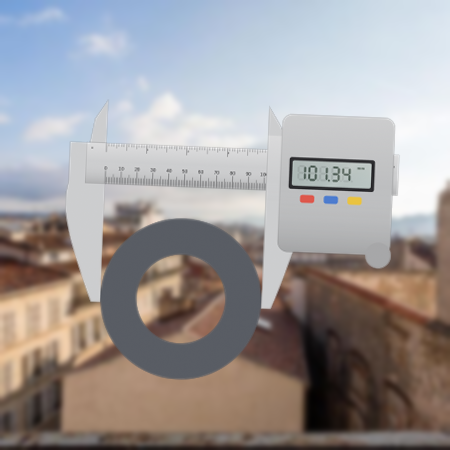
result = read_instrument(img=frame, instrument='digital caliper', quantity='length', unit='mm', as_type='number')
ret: 101.34 mm
